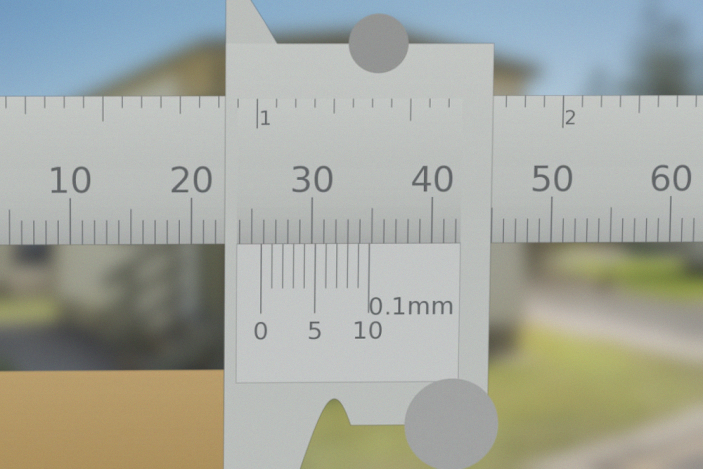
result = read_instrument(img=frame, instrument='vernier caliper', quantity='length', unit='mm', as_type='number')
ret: 25.8 mm
